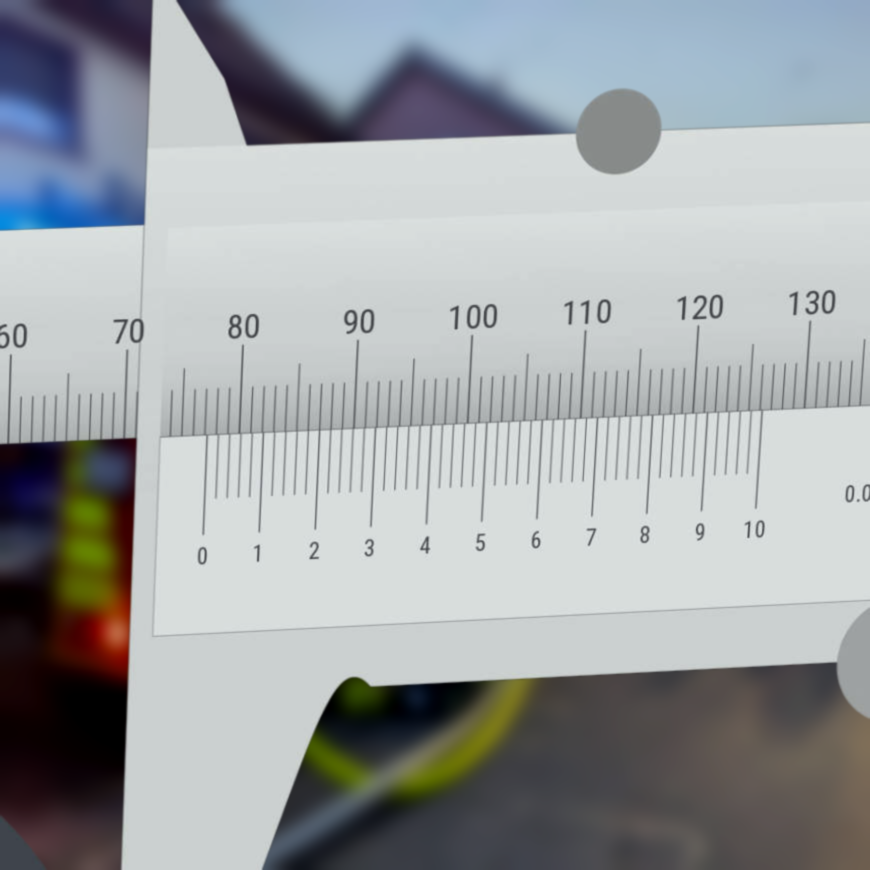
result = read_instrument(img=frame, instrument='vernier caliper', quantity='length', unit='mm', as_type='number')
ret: 77.2 mm
